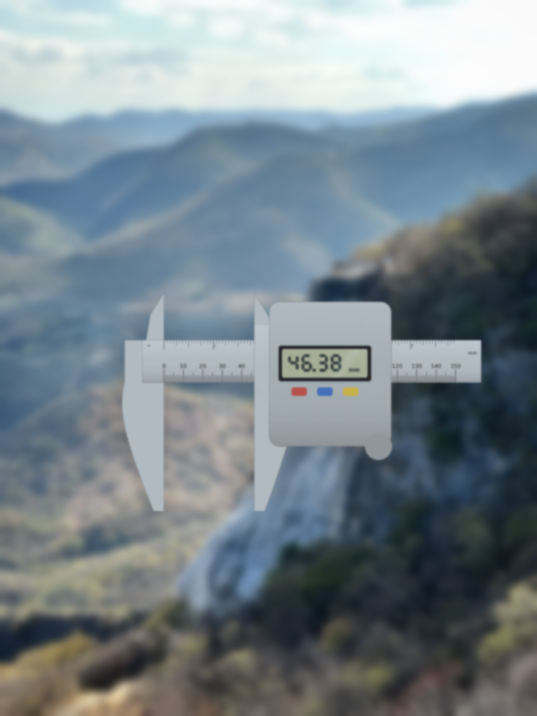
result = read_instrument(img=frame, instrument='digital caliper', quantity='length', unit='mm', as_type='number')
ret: 46.38 mm
